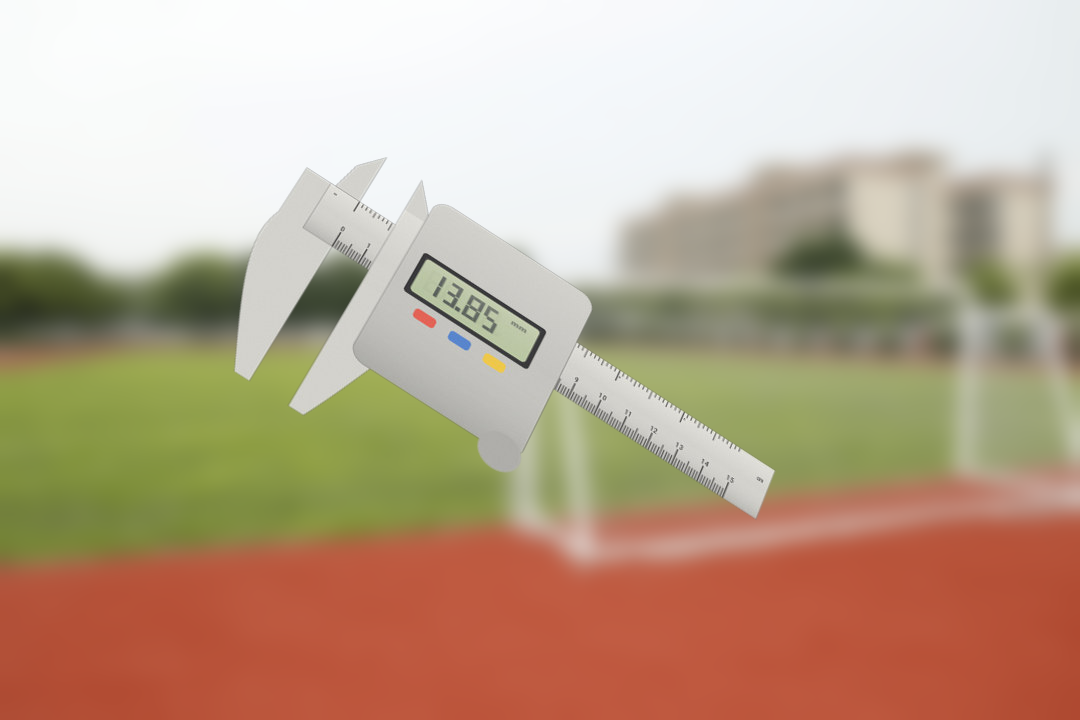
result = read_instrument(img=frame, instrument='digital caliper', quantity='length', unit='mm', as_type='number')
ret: 13.85 mm
